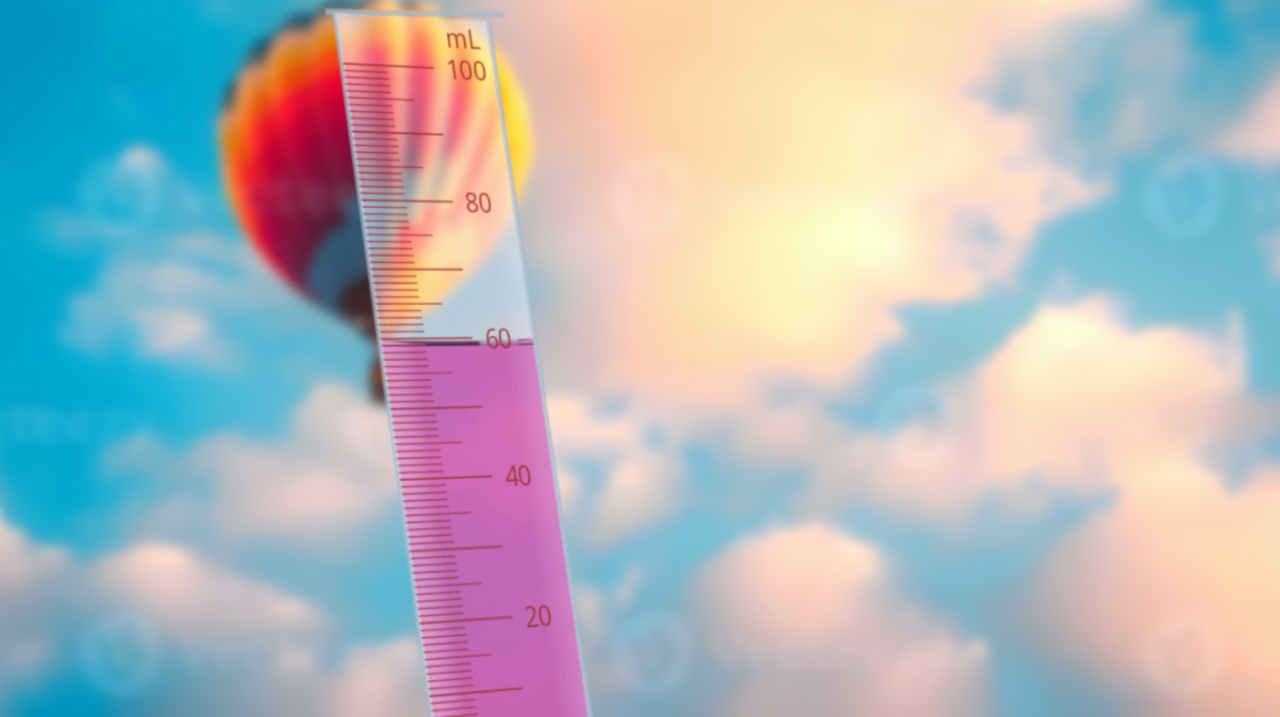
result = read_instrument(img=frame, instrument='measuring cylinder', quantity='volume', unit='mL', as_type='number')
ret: 59 mL
